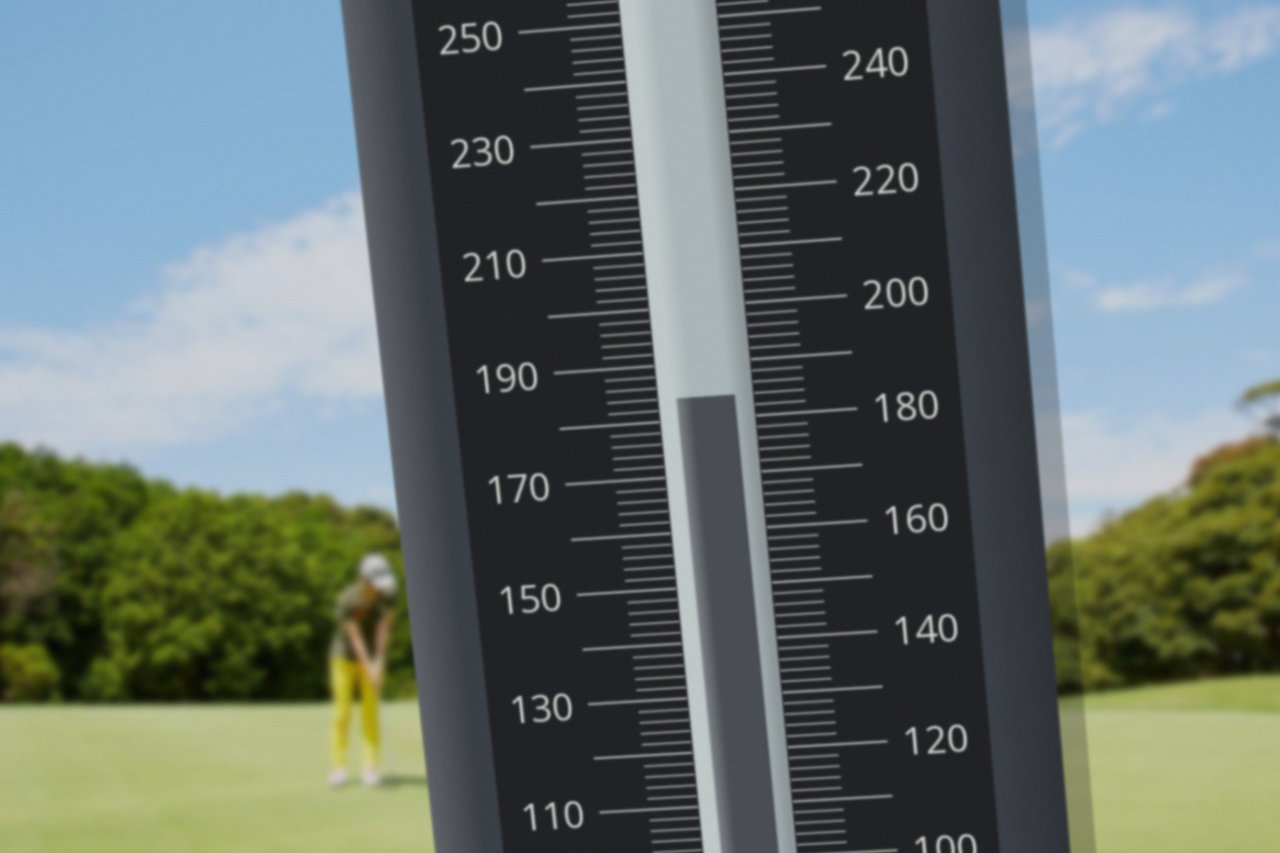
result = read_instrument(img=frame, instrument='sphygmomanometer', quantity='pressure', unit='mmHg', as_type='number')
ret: 184 mmHg
